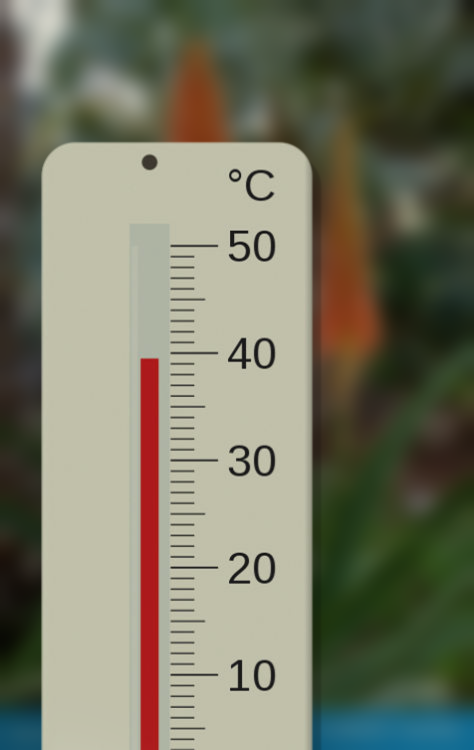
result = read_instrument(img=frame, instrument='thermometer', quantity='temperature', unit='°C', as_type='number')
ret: 39.5 °C
